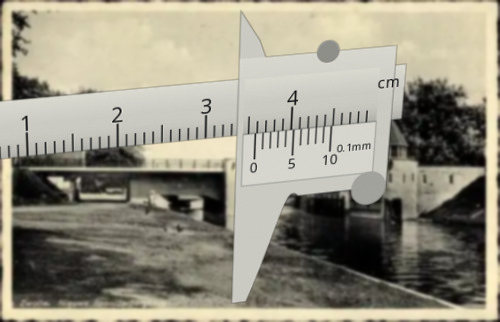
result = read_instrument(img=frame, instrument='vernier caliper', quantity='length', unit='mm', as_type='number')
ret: 35.8 mm
